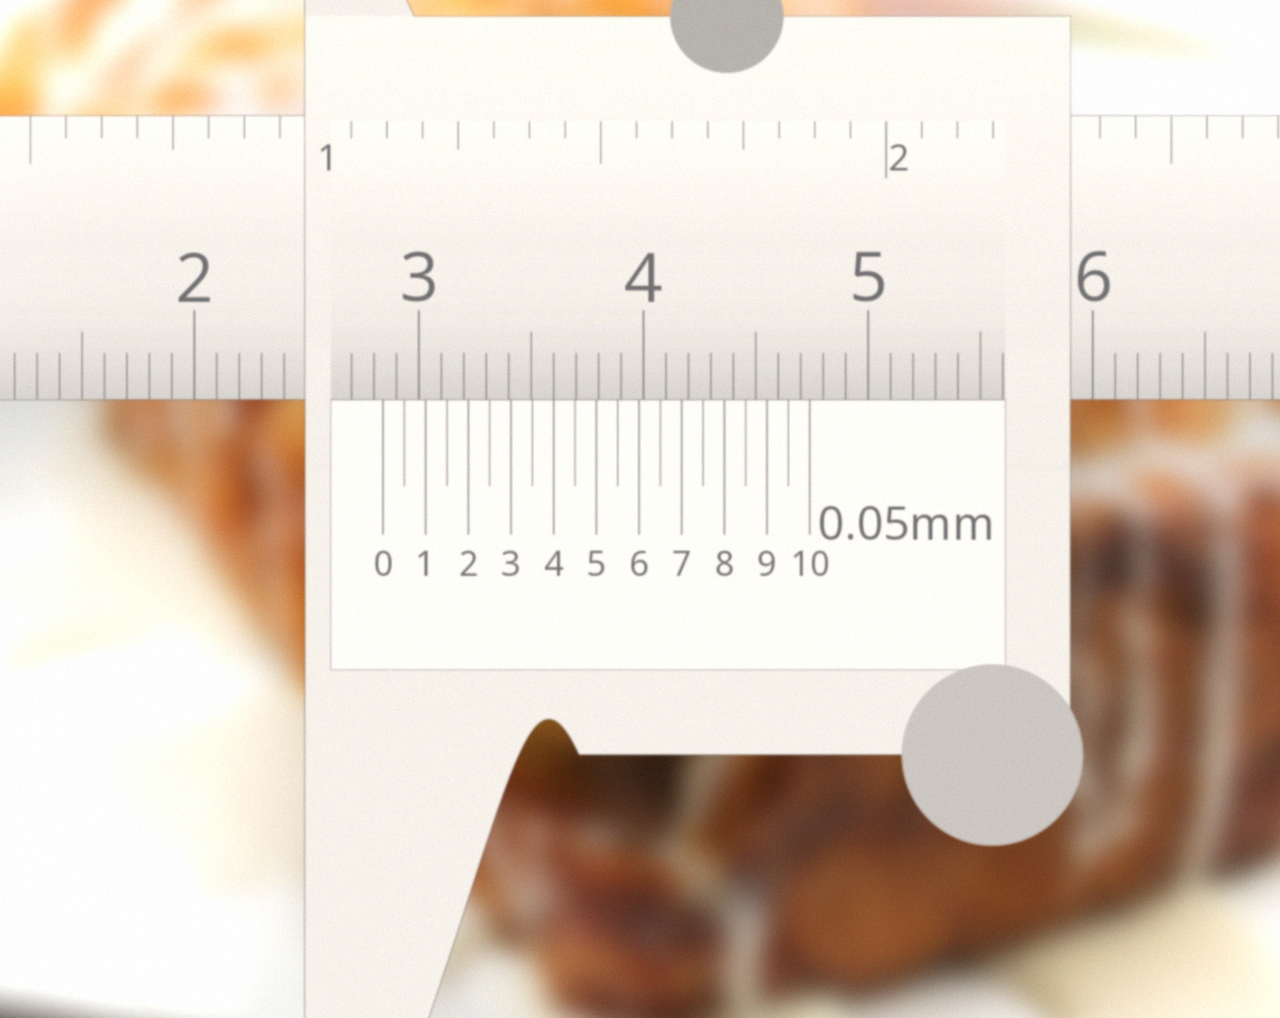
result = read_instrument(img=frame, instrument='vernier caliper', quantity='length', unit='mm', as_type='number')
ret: 28.4 mm
